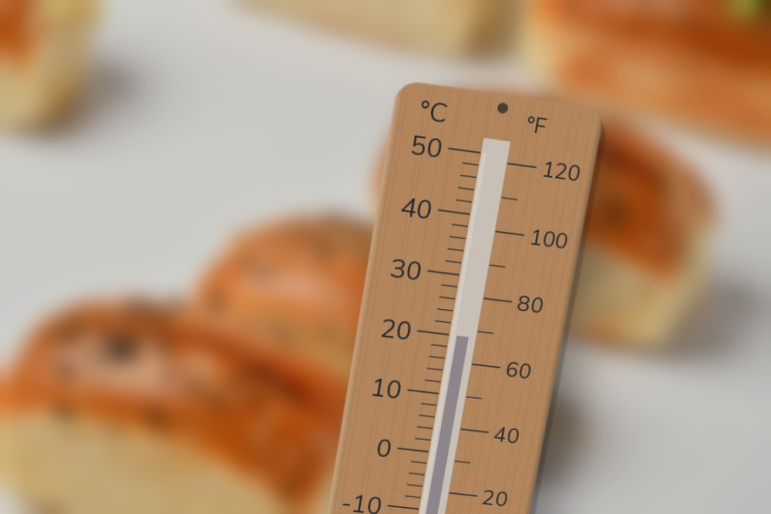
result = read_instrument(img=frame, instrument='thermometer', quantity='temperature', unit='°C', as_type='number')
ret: 20 °C
